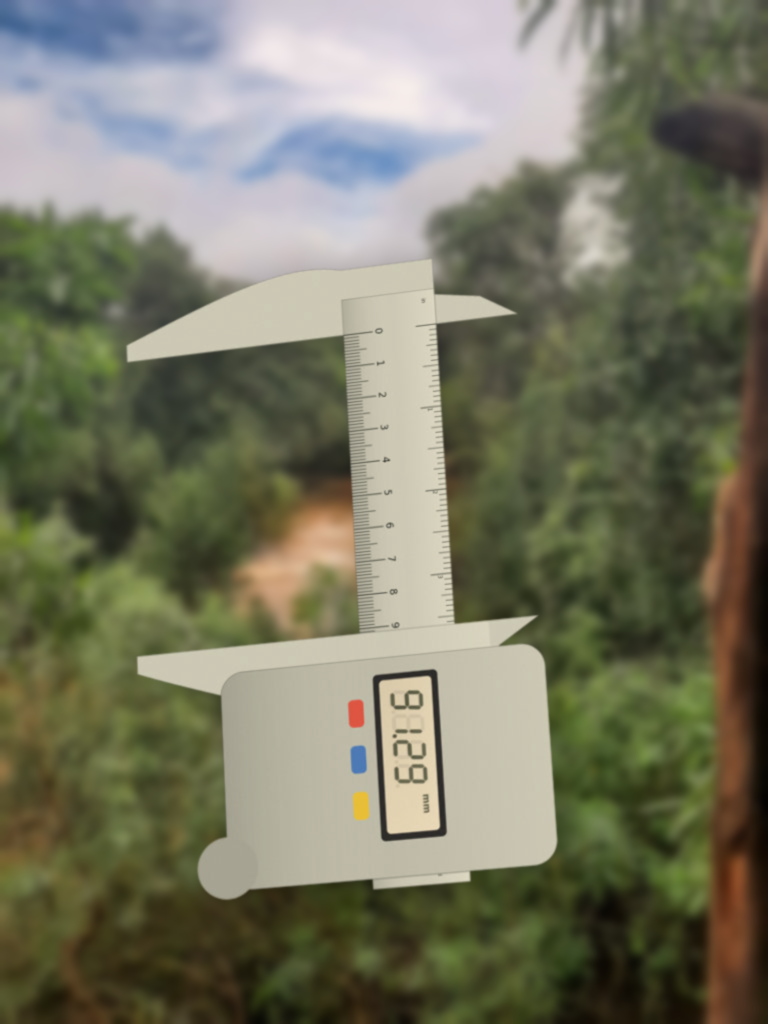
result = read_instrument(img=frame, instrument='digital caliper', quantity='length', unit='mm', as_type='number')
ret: 91.29 mm
